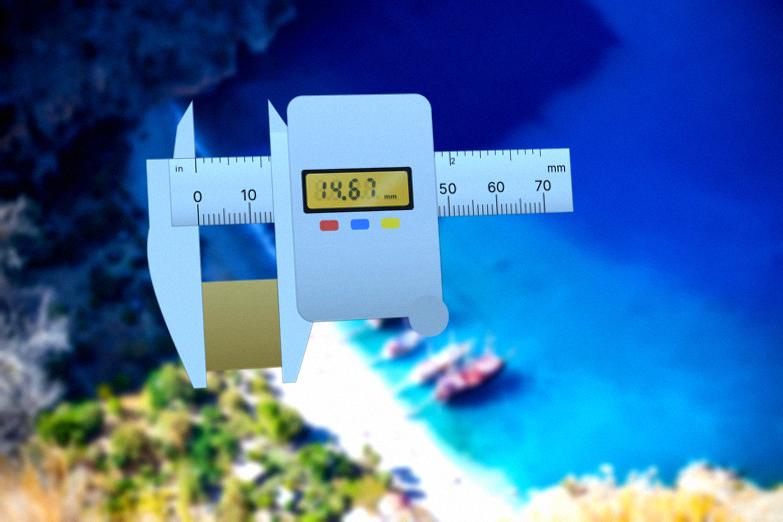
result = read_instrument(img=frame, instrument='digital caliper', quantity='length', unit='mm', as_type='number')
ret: 14.67 mm
